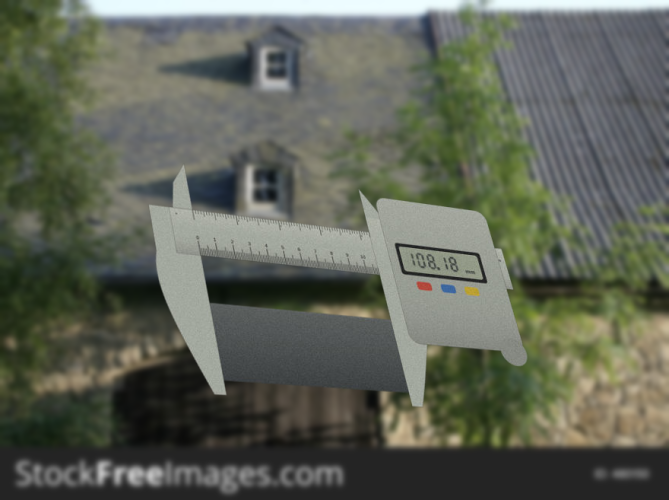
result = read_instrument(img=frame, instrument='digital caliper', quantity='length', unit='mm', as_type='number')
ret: 108.18 mm
